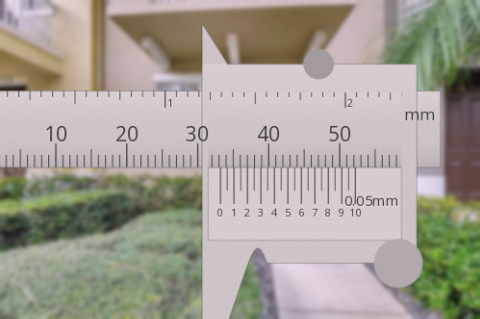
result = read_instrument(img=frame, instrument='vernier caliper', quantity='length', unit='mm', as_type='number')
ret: 33.2 mm
